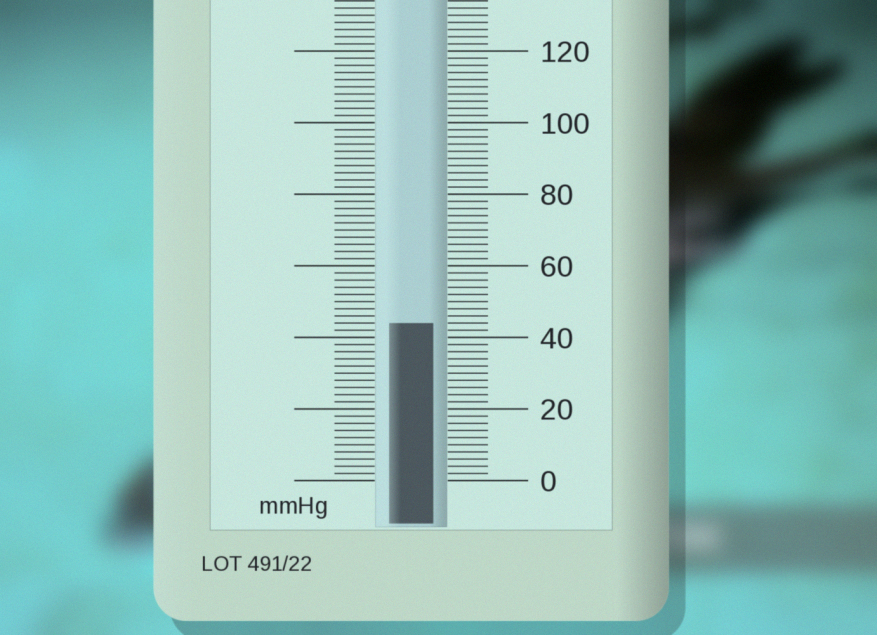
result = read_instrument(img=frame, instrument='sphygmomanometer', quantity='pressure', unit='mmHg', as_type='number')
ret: 44 mmHg
